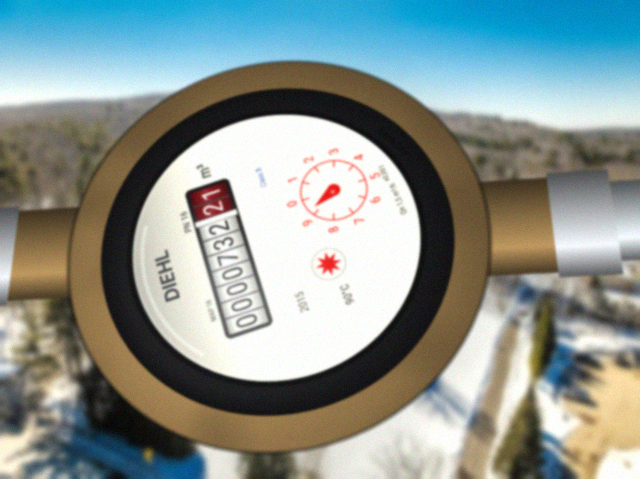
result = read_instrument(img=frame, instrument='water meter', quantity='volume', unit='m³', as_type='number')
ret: 732.209 m³
